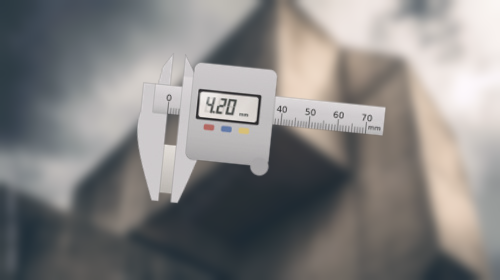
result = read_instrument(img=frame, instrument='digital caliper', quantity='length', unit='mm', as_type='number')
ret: 4.20 mm
